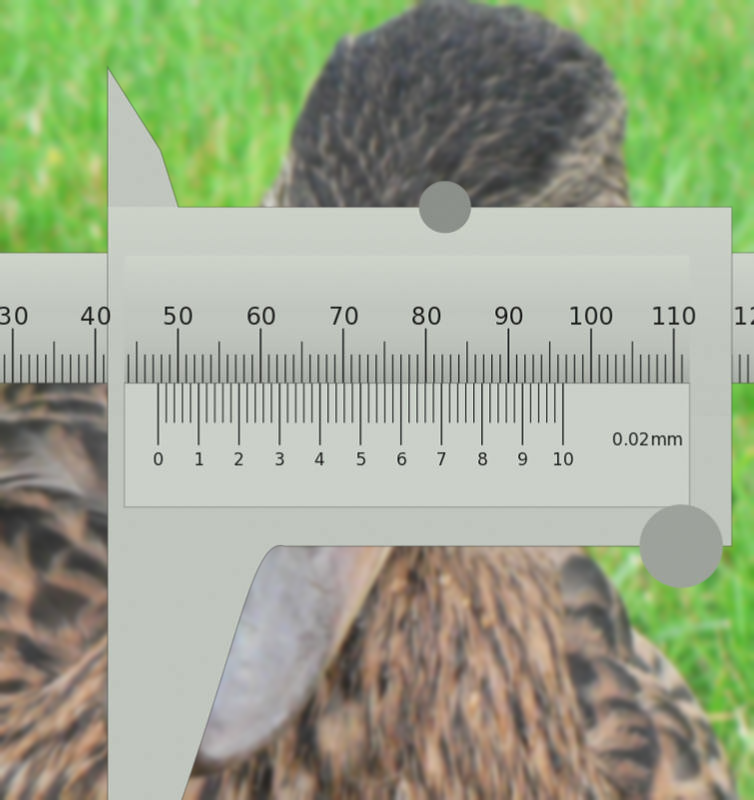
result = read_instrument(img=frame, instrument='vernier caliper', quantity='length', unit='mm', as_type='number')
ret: 47.6 mm
